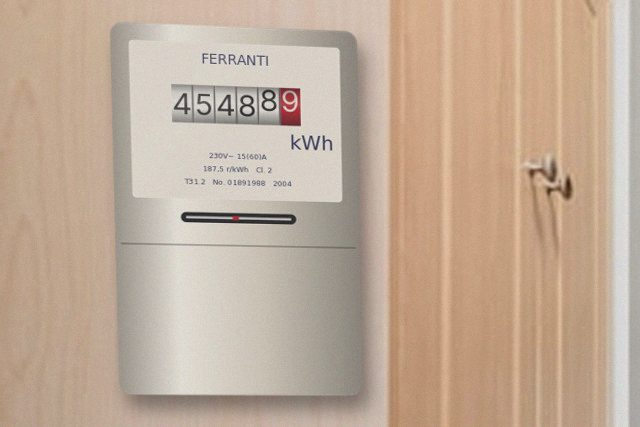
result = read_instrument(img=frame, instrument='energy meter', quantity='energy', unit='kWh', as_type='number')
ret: 45488.9 kWh
